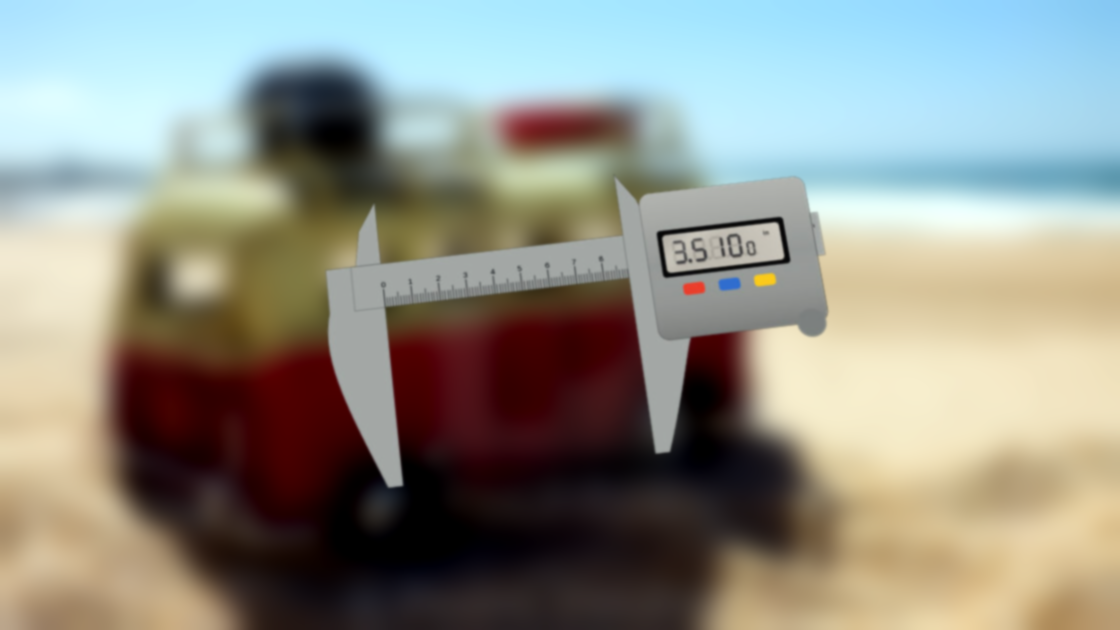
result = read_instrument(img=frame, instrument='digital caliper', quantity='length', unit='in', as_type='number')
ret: 3.5100 in
